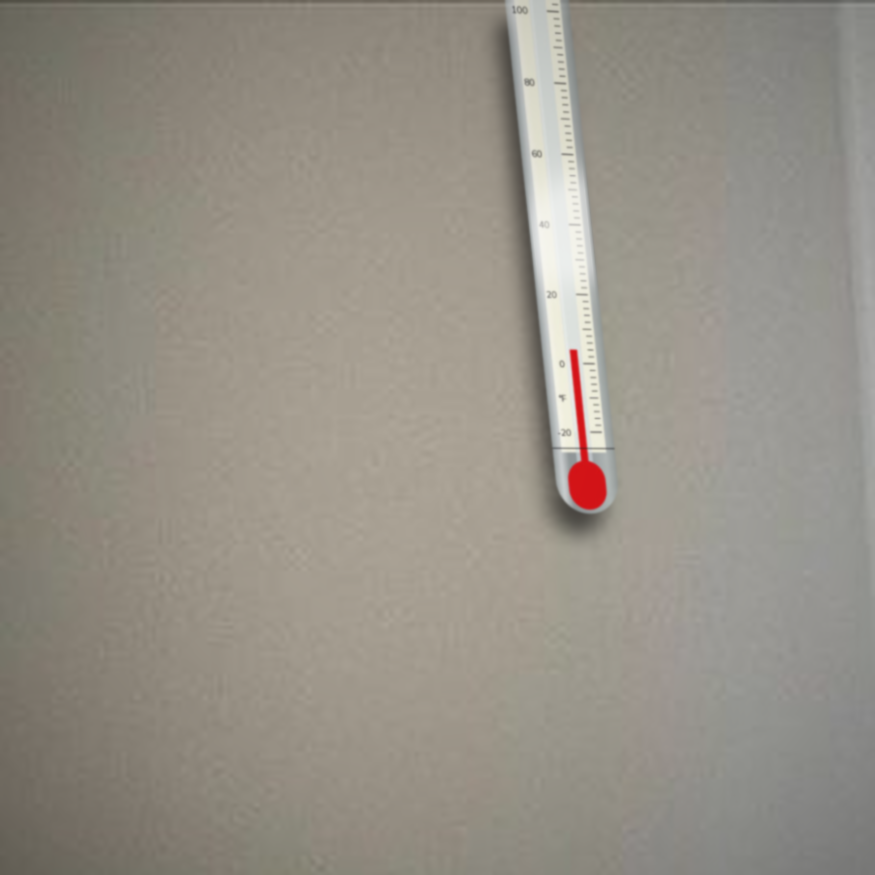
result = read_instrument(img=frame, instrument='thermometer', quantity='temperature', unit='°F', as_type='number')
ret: 4 °F
